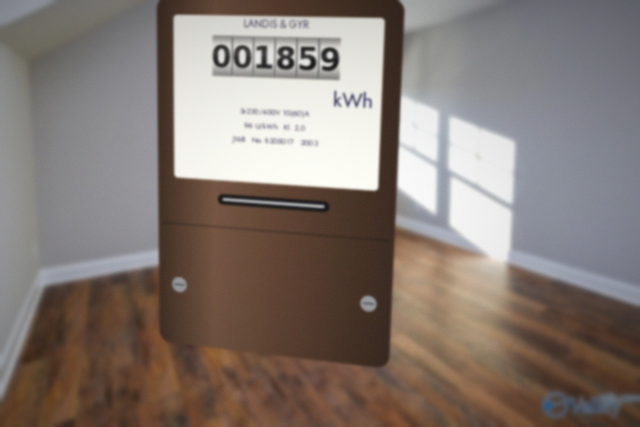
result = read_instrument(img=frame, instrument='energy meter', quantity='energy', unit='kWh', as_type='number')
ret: 1859 kWh
